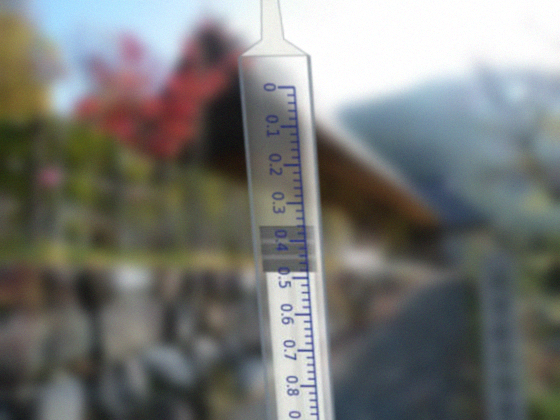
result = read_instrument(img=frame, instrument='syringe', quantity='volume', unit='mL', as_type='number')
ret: 0.36 mL
